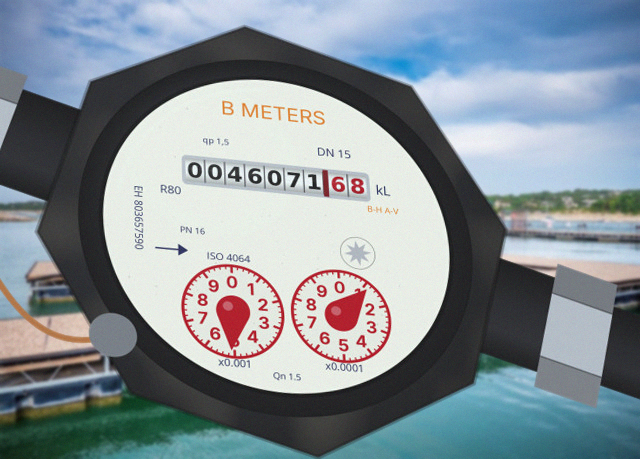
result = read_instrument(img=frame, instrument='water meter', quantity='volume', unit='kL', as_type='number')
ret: 46071.6851 kL
